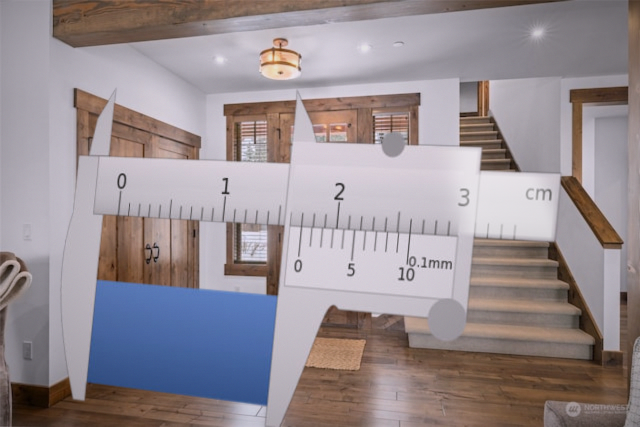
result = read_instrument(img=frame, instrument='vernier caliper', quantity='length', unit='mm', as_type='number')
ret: 17.0 mm
